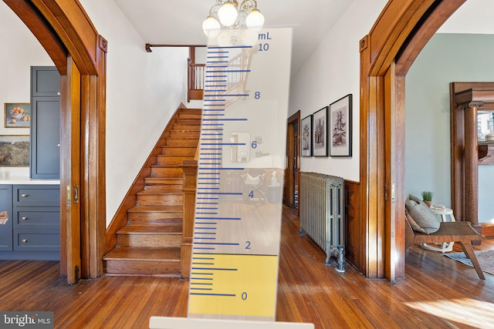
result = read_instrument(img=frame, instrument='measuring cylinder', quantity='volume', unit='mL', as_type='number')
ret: 1.6 mL
